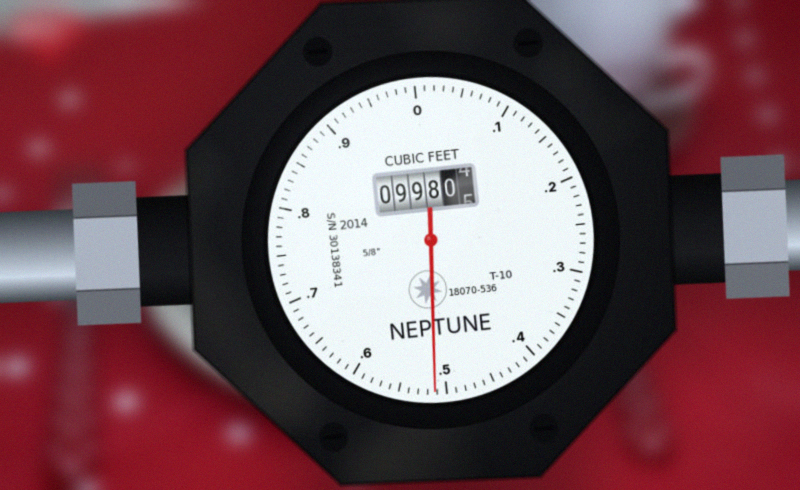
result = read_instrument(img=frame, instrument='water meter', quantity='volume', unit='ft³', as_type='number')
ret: 99804.51 ft³
